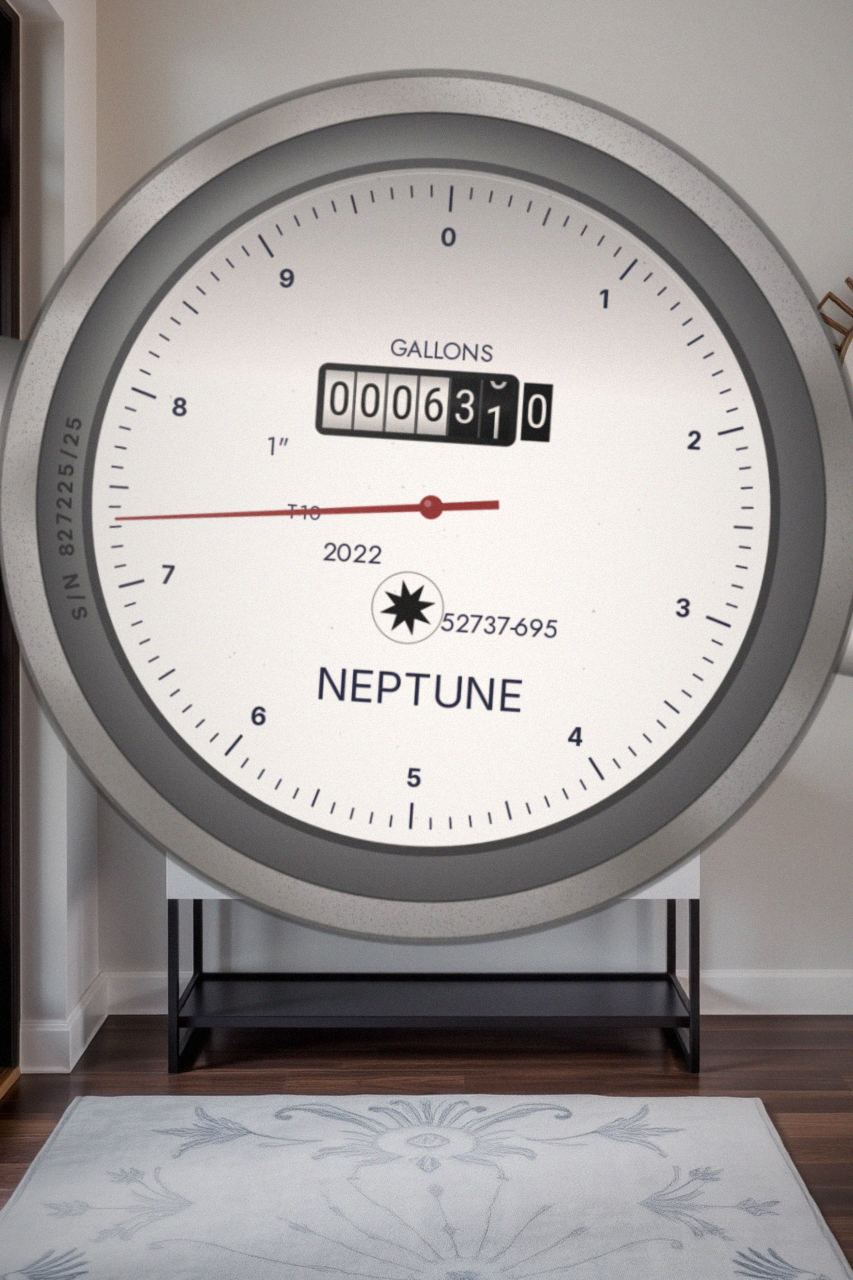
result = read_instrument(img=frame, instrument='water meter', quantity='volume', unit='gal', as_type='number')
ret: 6307.3 gal
